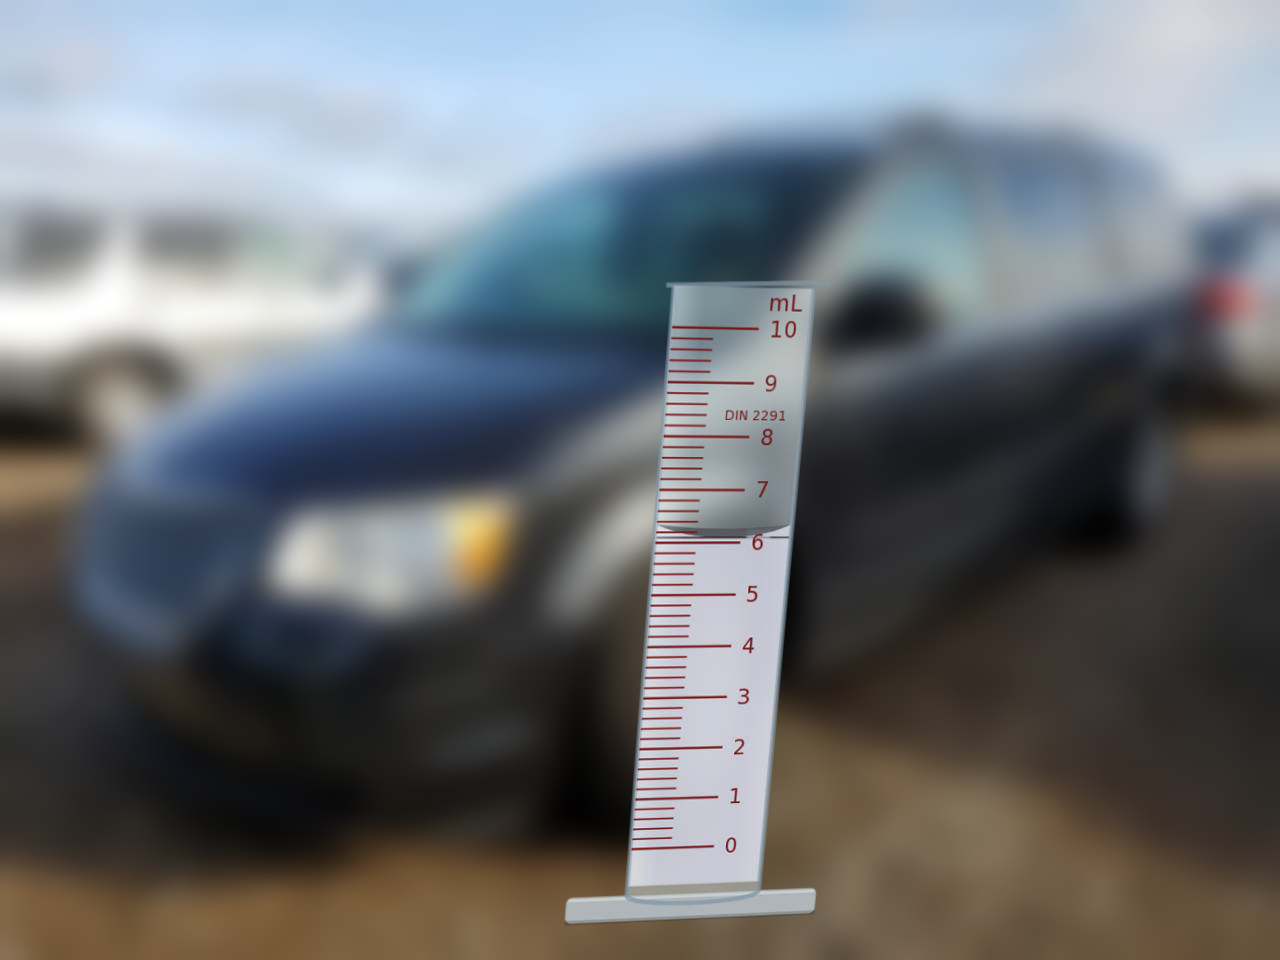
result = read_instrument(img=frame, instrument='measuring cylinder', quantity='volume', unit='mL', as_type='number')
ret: 6.1 mL
